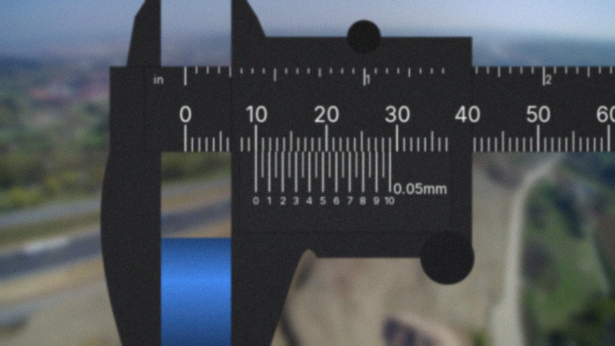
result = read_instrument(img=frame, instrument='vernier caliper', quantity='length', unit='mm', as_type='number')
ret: 10.0 mm
